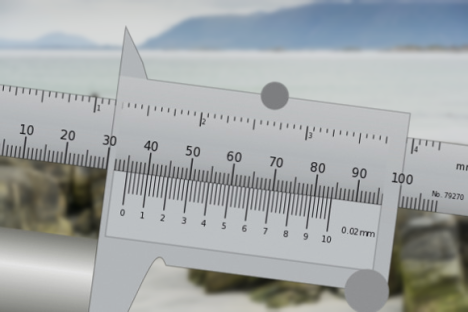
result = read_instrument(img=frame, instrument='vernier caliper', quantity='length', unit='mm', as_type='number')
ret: 35.0 mm
